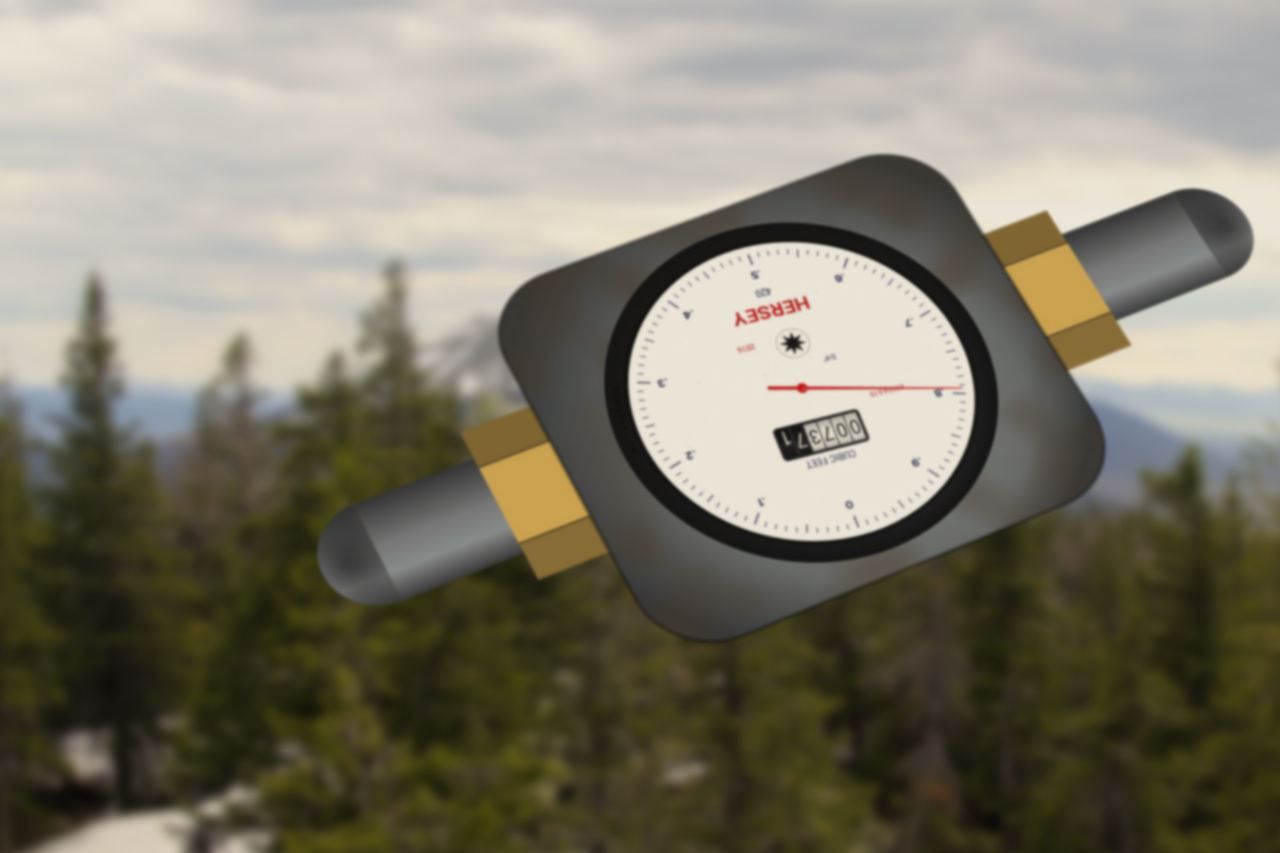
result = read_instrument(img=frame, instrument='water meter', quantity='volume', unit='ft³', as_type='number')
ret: 7370.79 ft³
